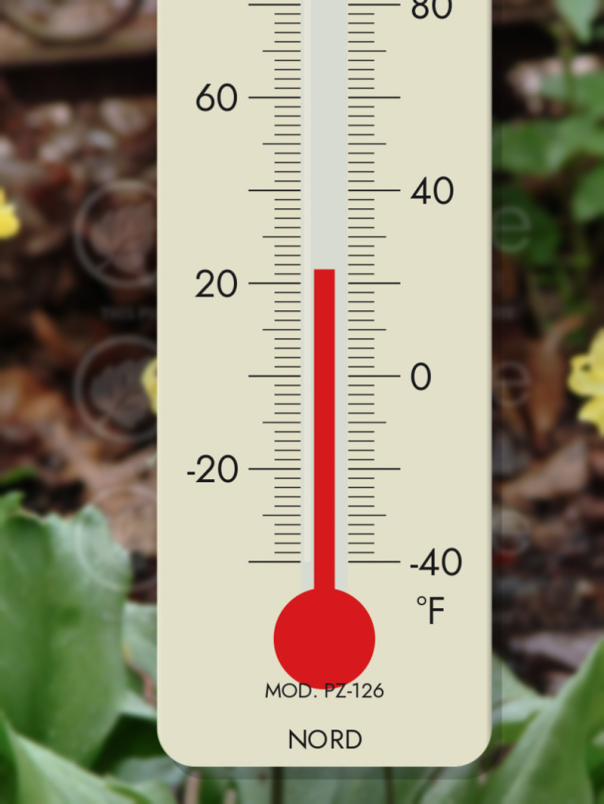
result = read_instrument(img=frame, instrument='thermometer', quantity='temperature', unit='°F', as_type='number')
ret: 23 °F
